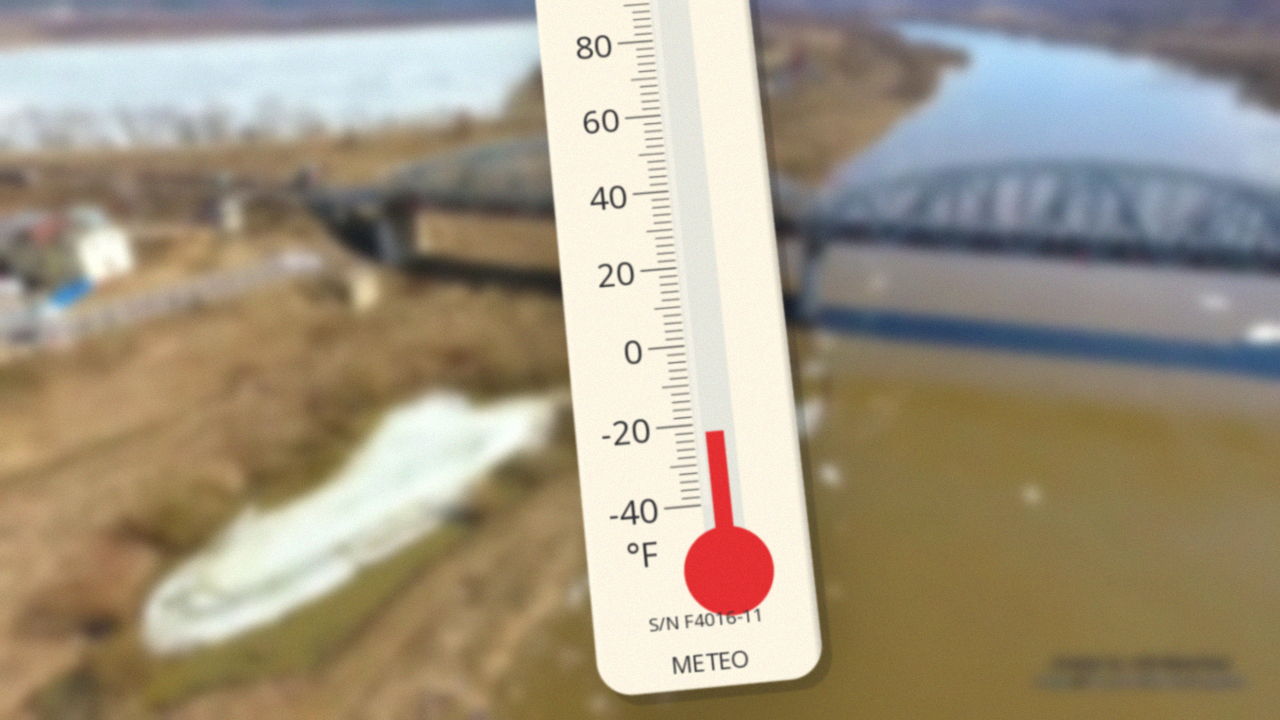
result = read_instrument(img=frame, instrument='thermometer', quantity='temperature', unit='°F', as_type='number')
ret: -22 °F
